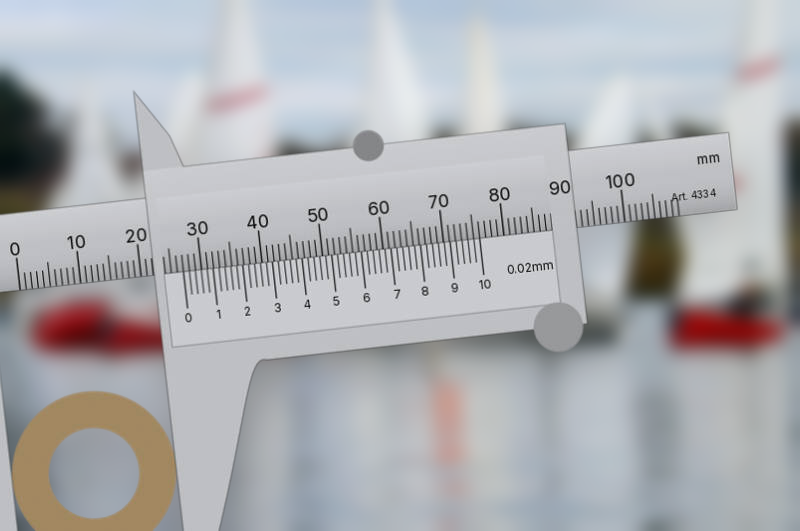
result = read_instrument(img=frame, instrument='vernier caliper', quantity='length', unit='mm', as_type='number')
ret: 27.0 mm
